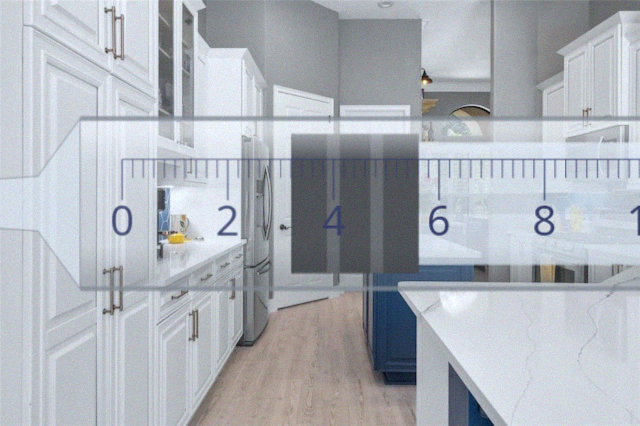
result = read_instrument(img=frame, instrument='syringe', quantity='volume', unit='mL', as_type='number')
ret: 3.2 mL
